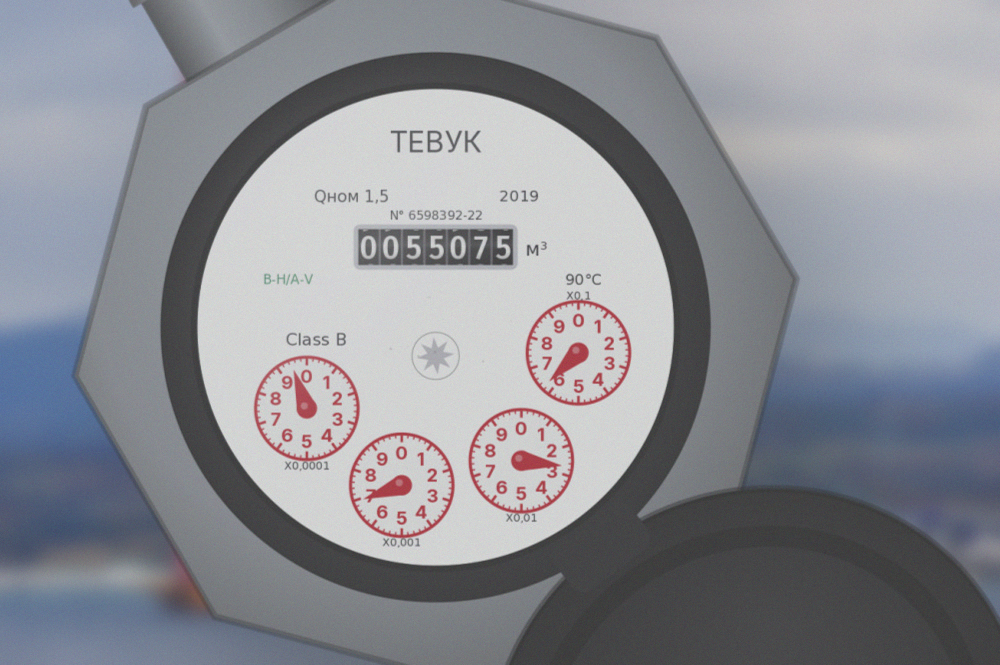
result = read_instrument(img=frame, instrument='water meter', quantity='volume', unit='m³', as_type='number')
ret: 55075.6269 m³
